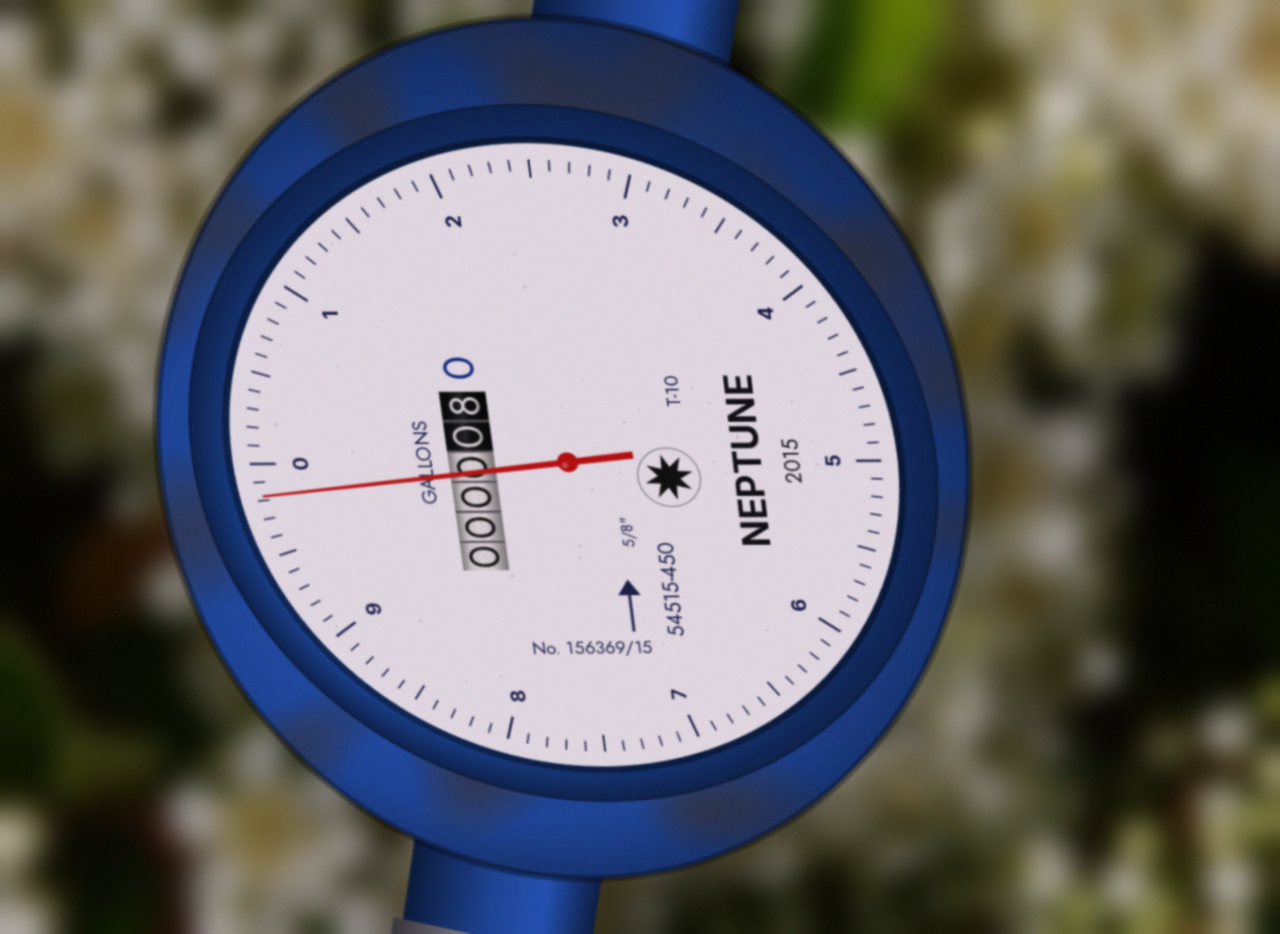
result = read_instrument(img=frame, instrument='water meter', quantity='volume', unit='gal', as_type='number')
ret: 79.8 gal
